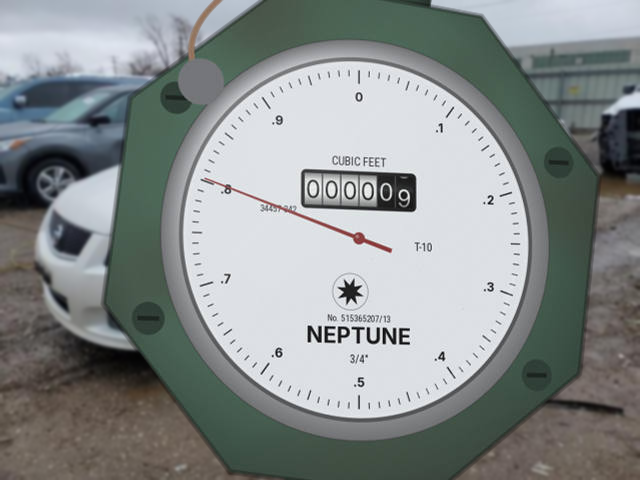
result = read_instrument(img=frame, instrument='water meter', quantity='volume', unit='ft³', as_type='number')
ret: 8.80 ft³
